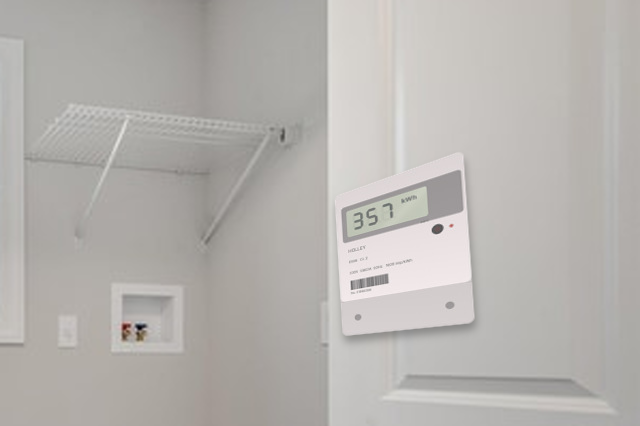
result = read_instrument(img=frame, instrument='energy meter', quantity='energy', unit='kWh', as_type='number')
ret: 357 kWh
